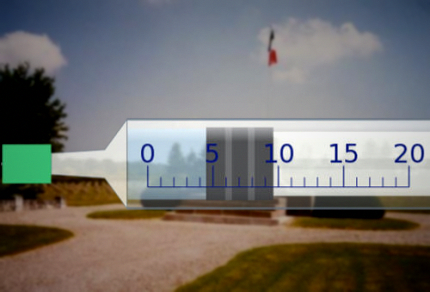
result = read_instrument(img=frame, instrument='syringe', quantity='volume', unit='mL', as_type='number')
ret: 4.5 mL
